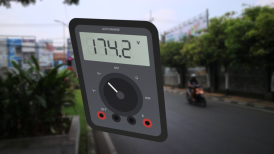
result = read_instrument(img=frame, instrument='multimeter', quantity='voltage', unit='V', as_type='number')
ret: 174.2 V
